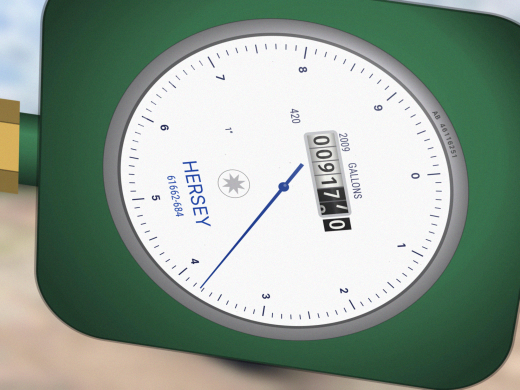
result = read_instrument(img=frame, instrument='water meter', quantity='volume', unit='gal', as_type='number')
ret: 91773.7 gal
